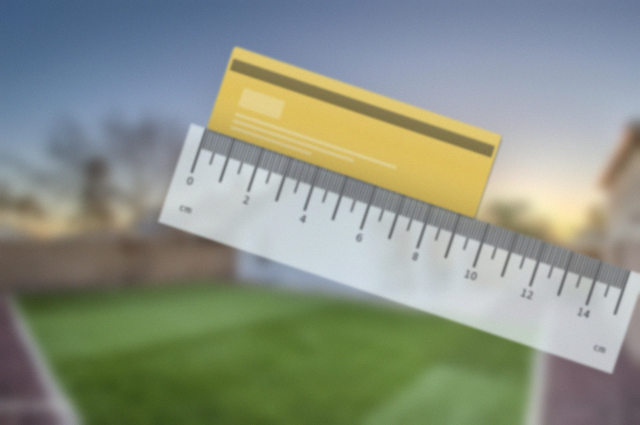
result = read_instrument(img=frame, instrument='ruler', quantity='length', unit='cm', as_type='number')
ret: 9.5 cm
